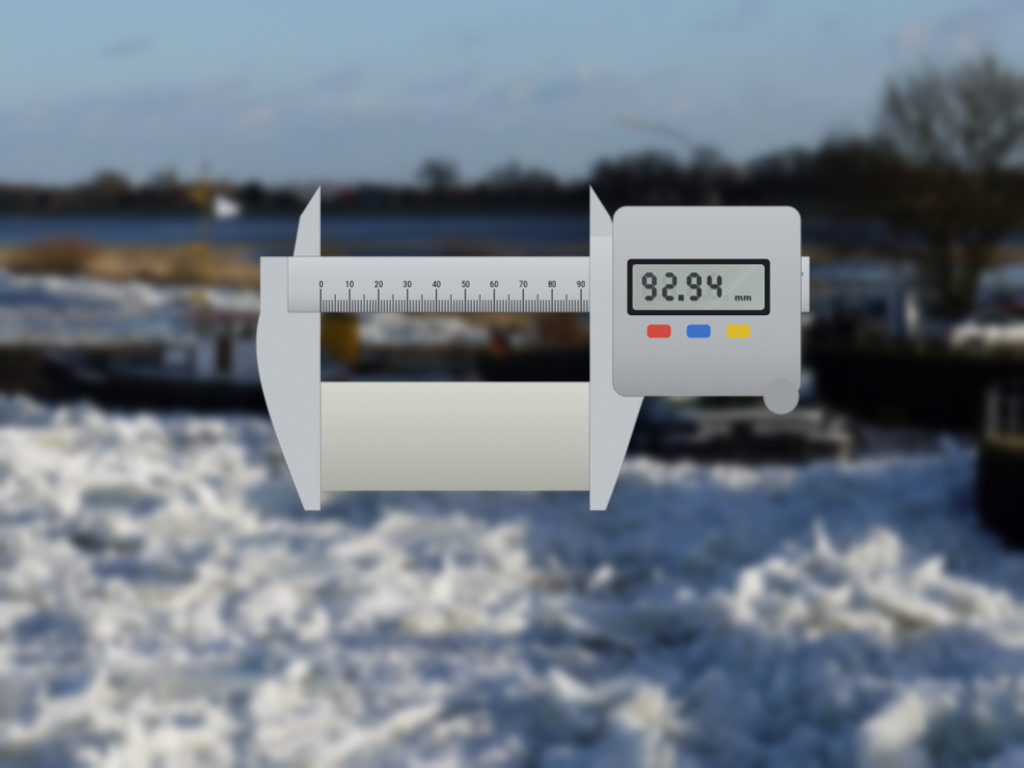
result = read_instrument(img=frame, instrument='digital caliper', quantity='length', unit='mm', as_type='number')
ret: 92.94 mm
